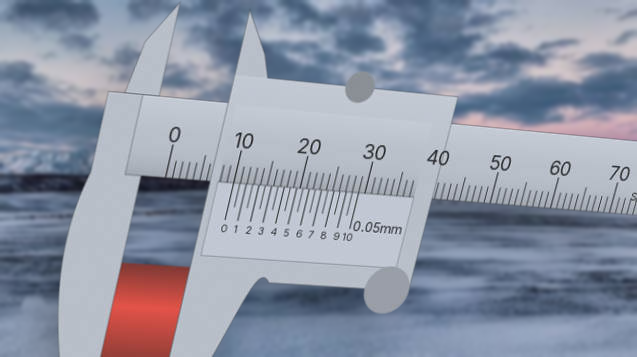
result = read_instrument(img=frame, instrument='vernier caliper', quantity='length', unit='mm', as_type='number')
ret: 10.0 mm
